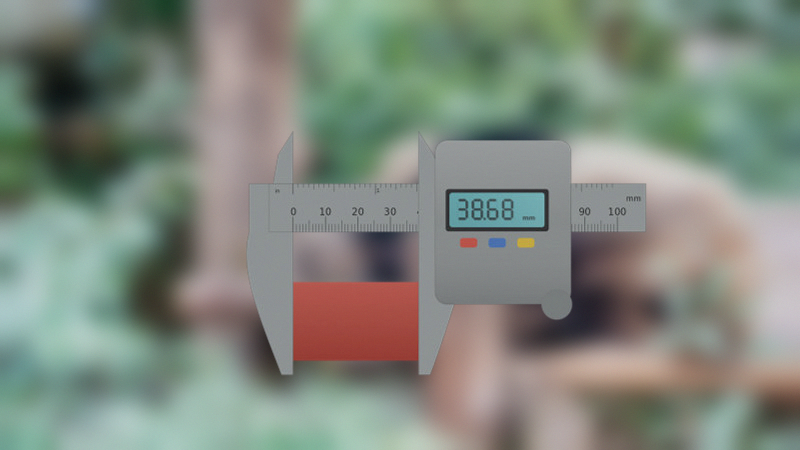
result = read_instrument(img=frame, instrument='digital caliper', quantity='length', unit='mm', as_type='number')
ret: 38.68 mm
